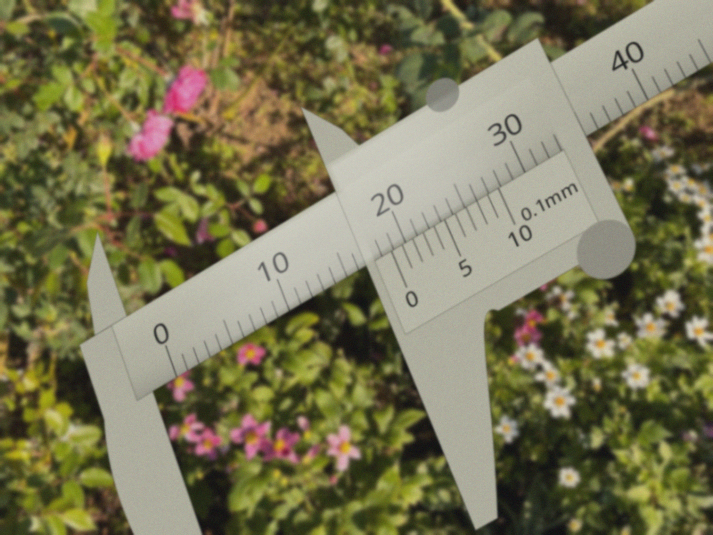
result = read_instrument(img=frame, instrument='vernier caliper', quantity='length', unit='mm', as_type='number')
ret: 18.8 mm
